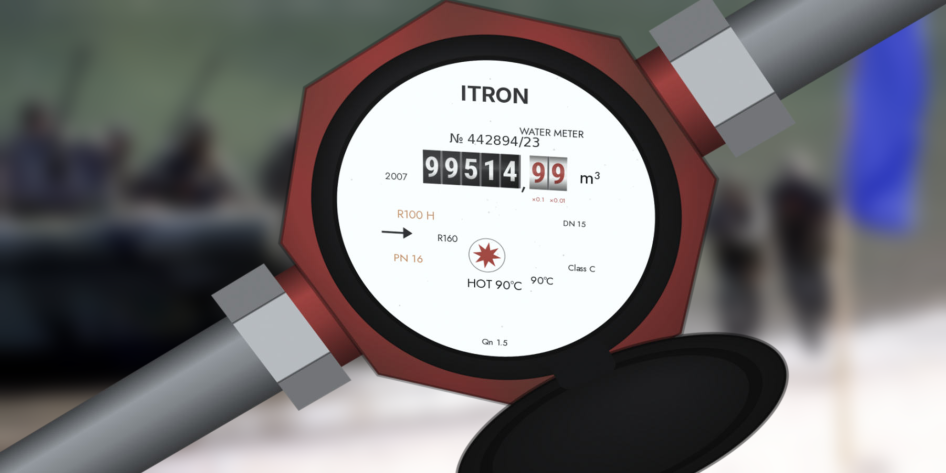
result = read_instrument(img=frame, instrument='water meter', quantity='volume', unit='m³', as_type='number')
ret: 99514.99 m³
